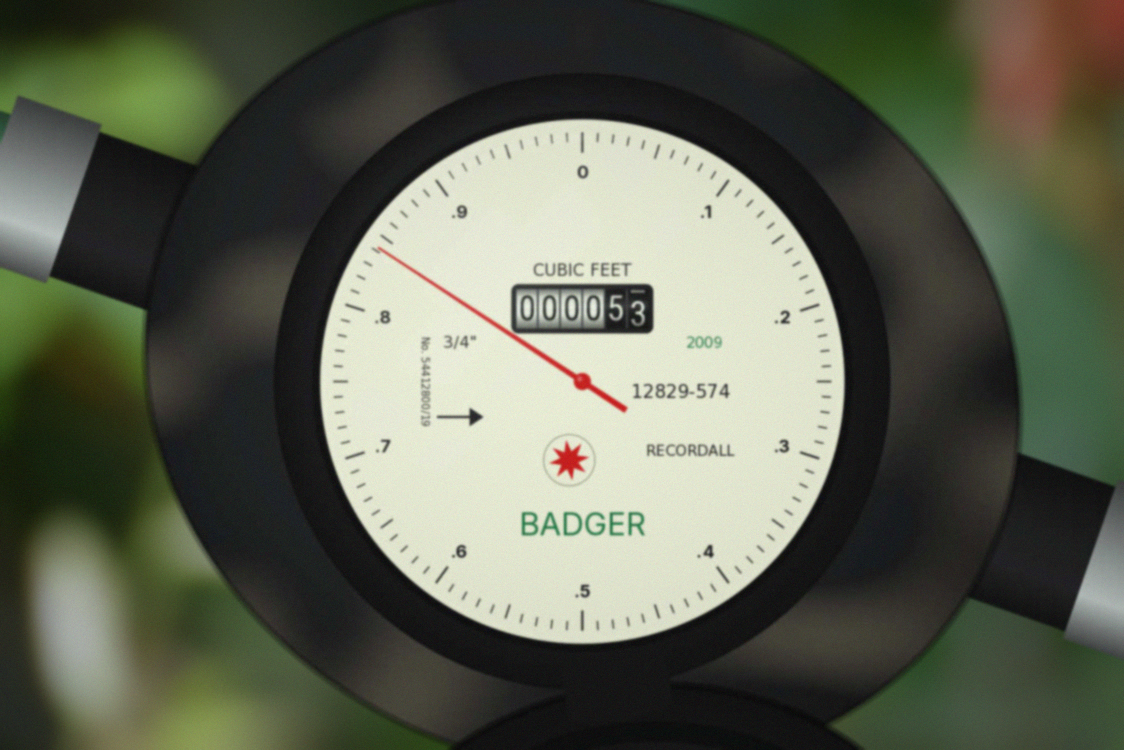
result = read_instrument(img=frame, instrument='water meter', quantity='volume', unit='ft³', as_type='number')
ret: 52.84 ft³
